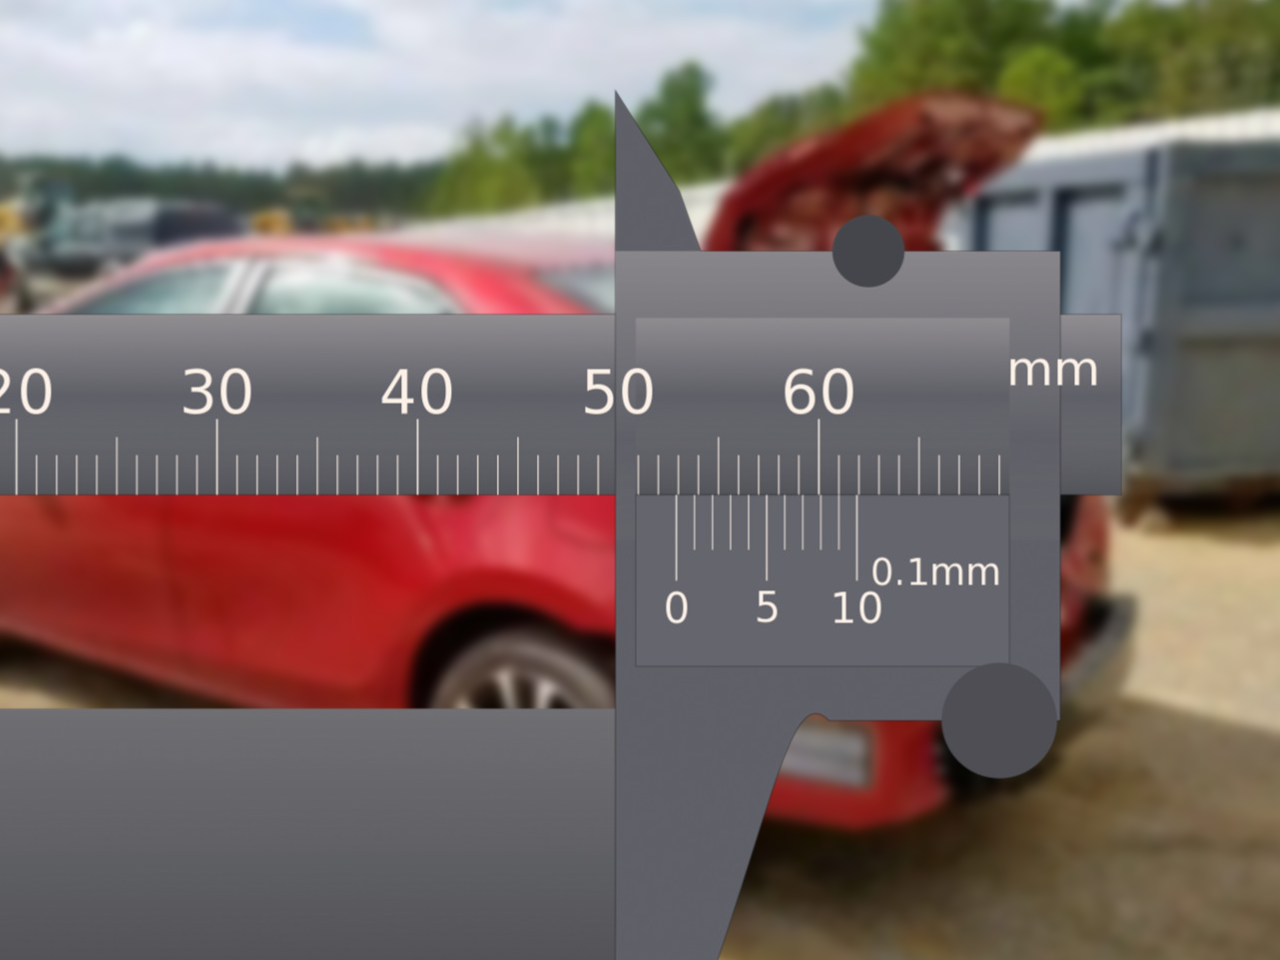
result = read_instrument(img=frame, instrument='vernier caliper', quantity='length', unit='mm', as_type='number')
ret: 52.9 mm
